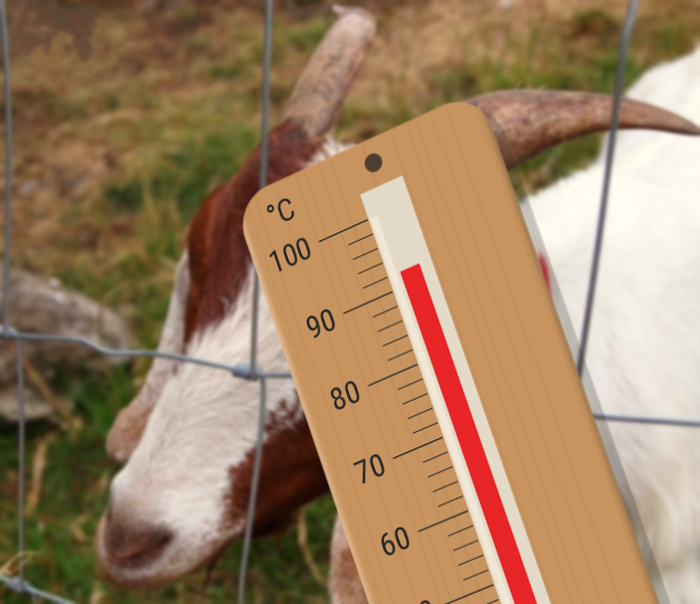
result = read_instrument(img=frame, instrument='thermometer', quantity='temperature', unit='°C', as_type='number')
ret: 92 °C
